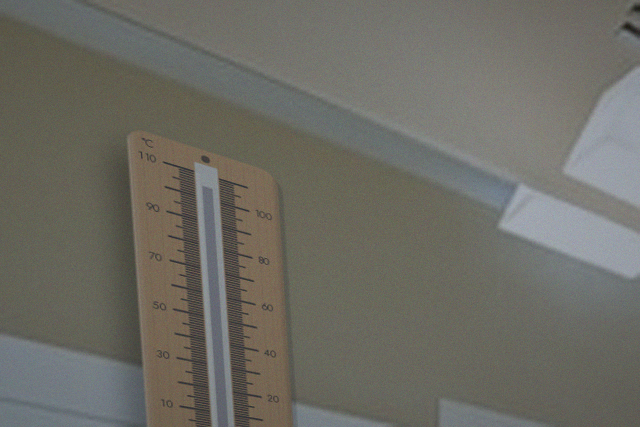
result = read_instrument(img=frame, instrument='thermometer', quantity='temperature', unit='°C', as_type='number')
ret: 105 °C
